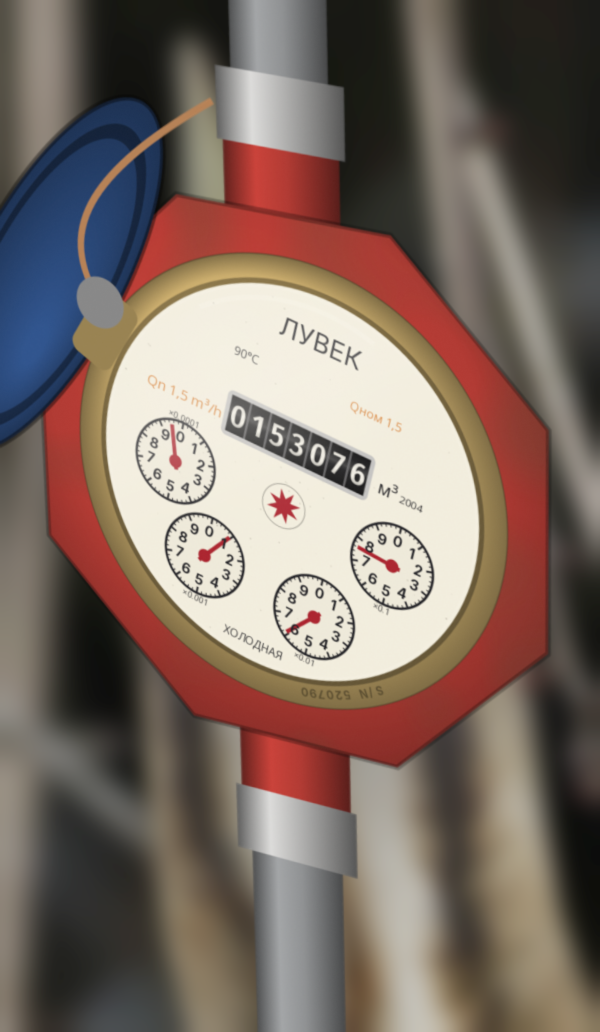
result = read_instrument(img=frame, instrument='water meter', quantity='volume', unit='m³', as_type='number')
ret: 153076.7609 m³
